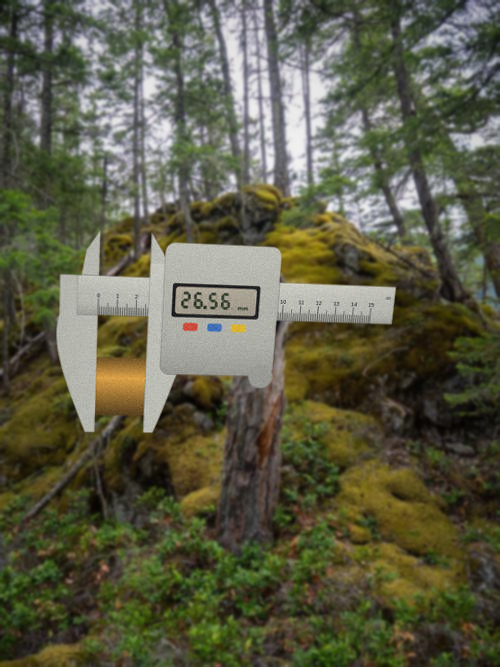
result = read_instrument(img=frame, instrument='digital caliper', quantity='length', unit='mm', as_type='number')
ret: 26.56 mm
